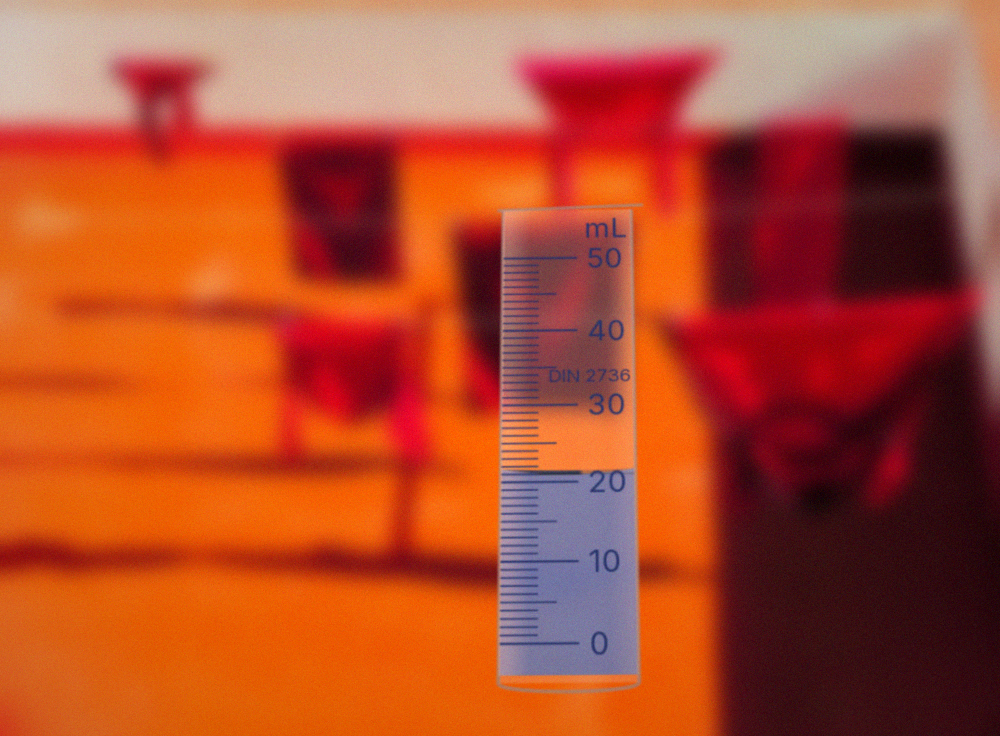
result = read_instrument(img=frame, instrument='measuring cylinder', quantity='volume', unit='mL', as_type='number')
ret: 21 mL
